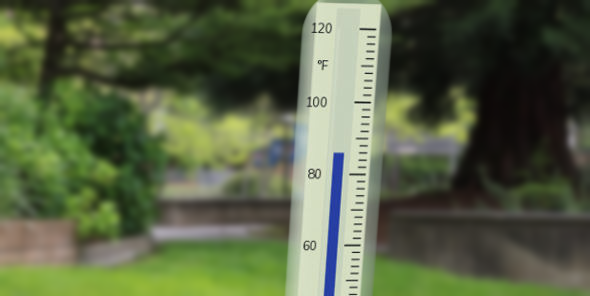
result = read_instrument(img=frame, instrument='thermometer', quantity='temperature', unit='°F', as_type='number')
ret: 86 °F
